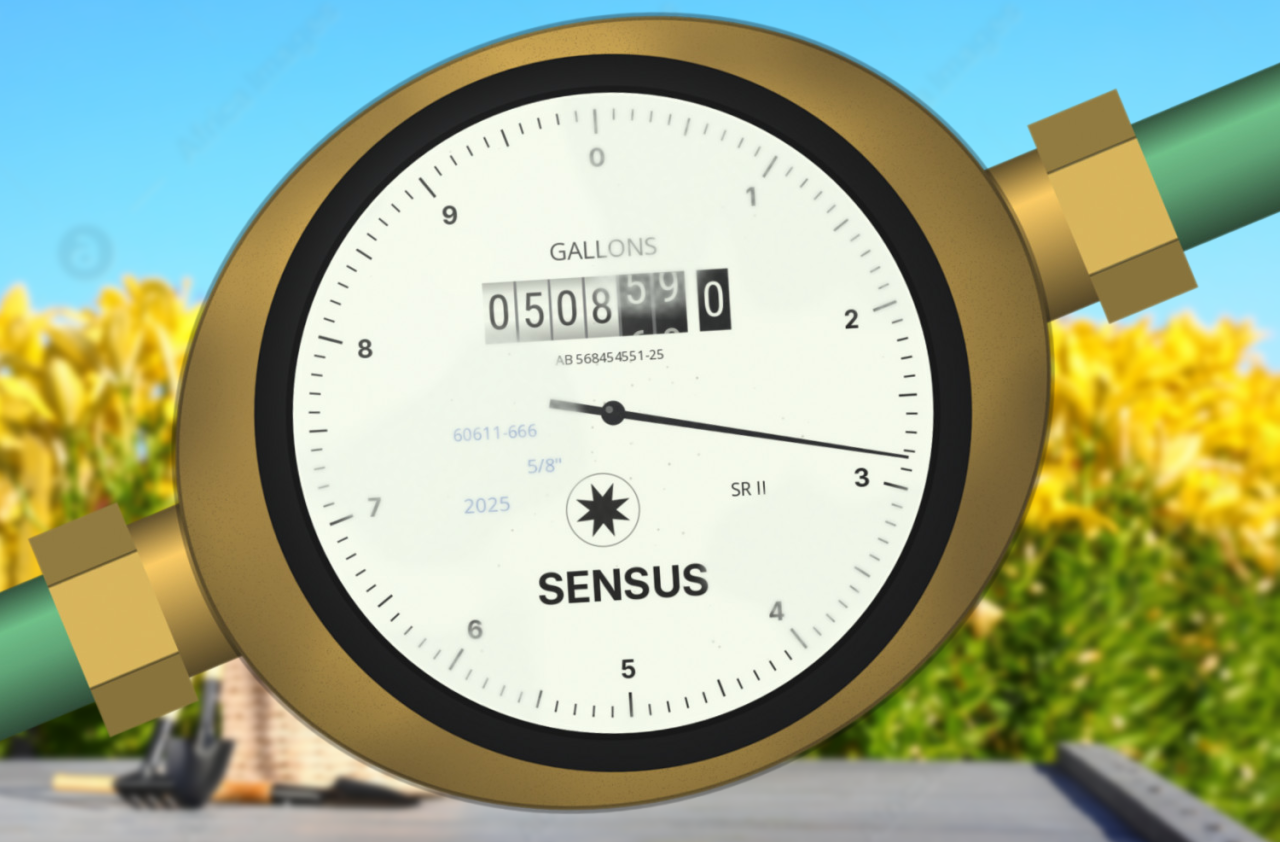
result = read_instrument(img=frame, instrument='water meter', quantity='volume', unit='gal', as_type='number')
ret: 508592.8 gal
